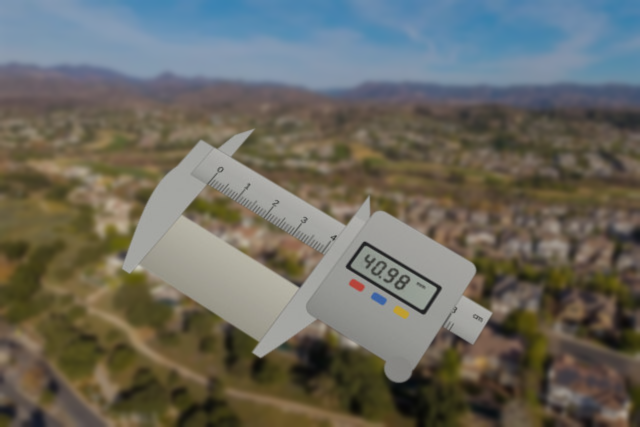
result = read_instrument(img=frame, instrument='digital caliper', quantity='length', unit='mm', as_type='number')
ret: 40.98 mm
